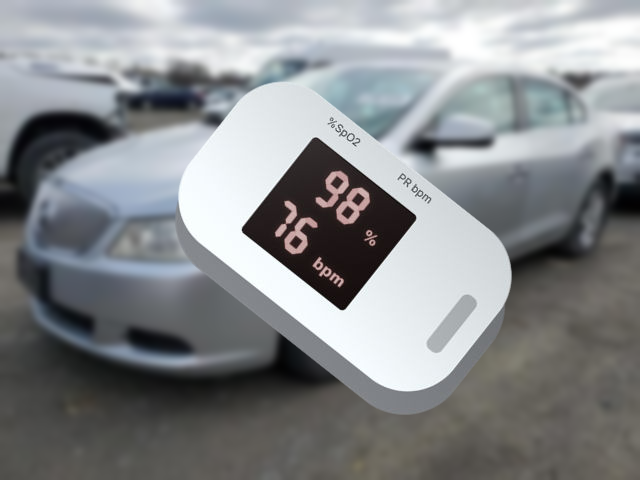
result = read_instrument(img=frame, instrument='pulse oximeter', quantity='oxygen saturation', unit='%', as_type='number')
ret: 98 %
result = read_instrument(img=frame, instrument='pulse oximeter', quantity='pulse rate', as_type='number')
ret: 76 bpm
